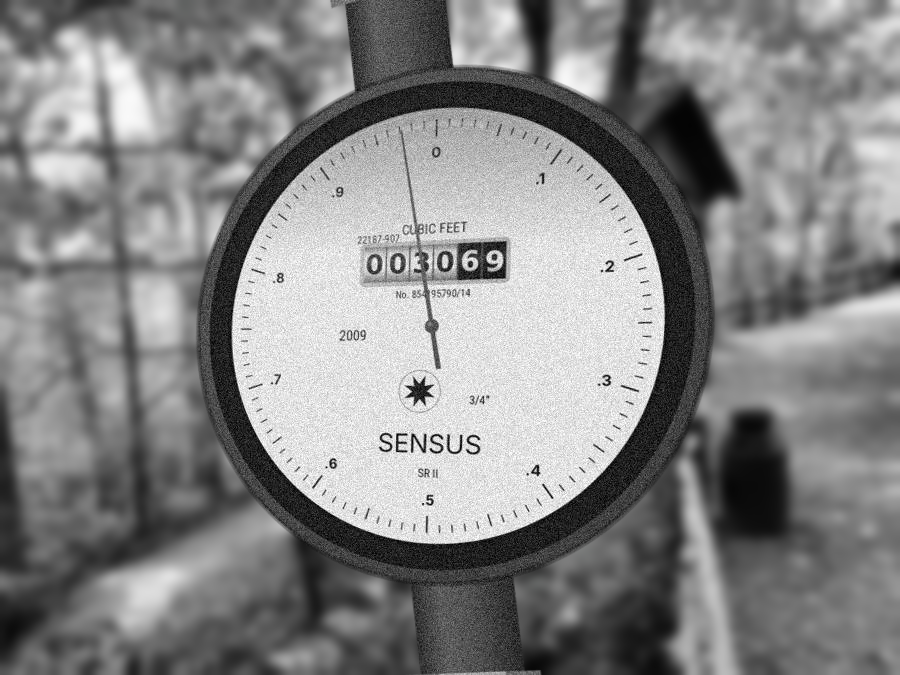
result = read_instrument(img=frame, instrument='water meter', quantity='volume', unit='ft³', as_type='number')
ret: 3068.97 ft³
